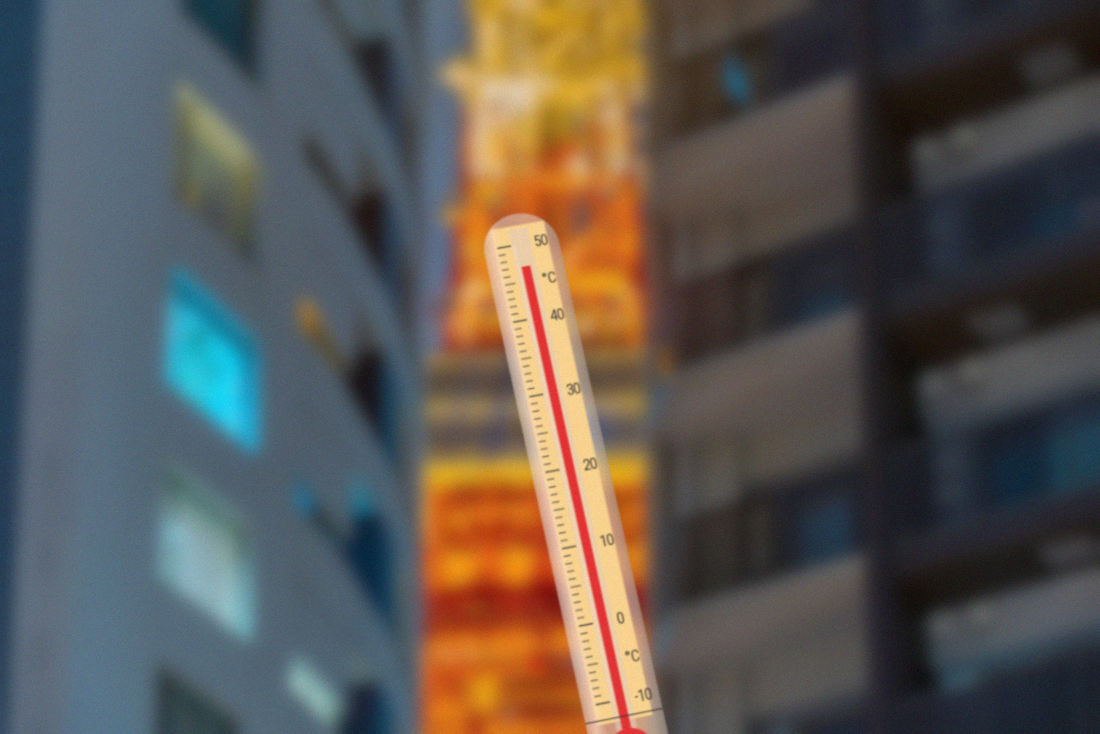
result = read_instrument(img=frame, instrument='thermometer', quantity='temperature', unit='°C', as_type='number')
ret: 47 °C
